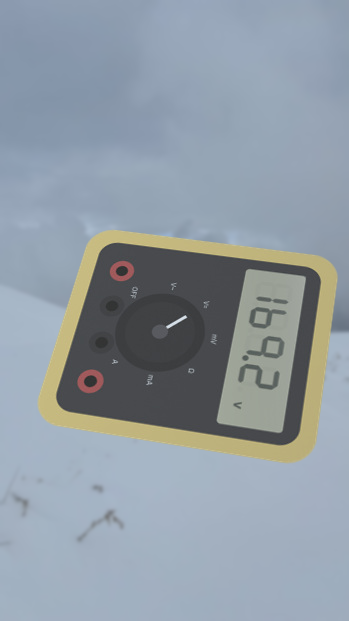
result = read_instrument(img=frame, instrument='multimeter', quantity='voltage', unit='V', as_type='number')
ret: 169.2 V
